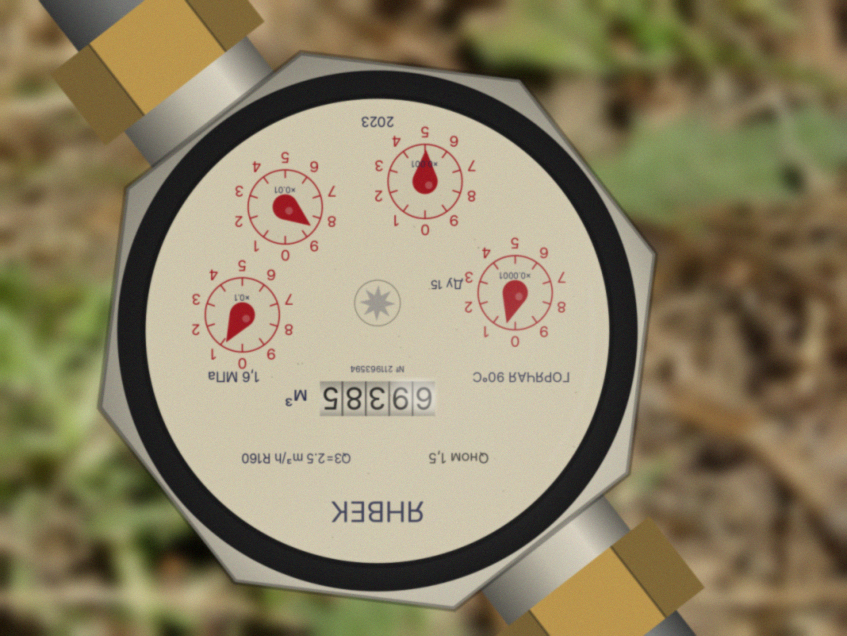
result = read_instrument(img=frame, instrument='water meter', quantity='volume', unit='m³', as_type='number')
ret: 69385.0850 m³
